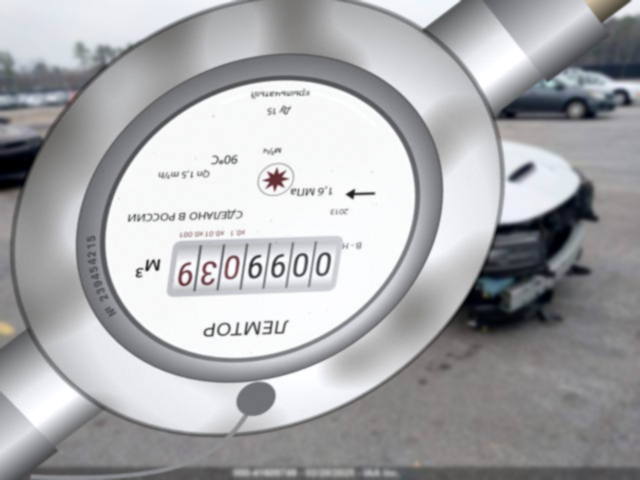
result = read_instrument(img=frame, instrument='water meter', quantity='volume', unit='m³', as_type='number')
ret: 99.039 m³
